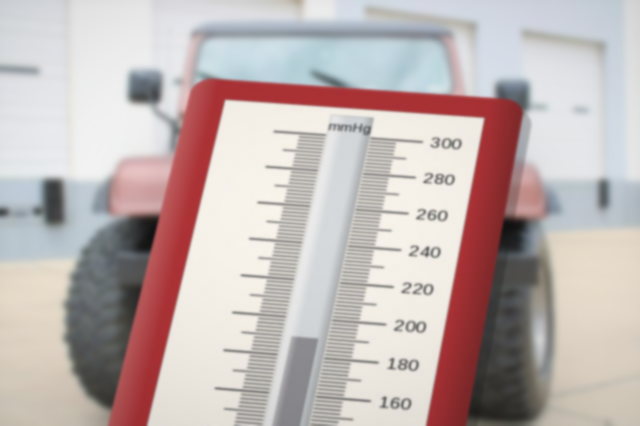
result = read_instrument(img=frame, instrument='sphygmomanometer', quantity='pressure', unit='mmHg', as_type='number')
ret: 190 mmHg
